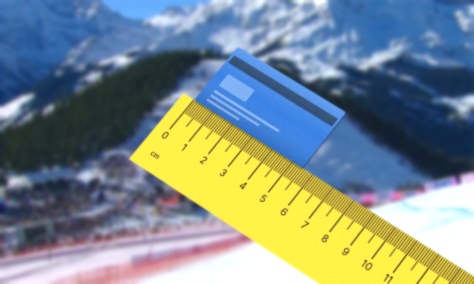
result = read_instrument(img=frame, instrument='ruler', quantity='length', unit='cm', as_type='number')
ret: 5.5 cm
